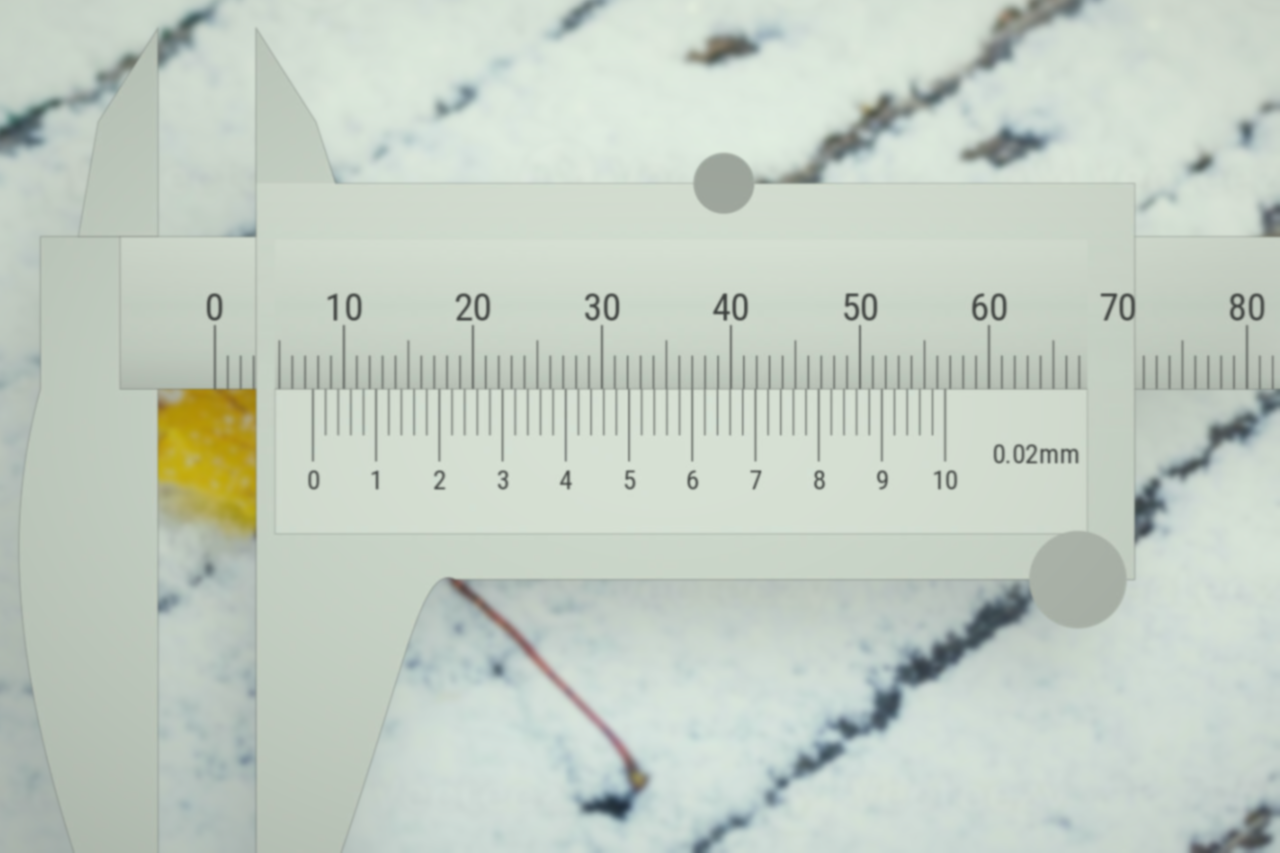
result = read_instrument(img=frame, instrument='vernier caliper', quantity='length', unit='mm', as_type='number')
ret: 7.6 mm
